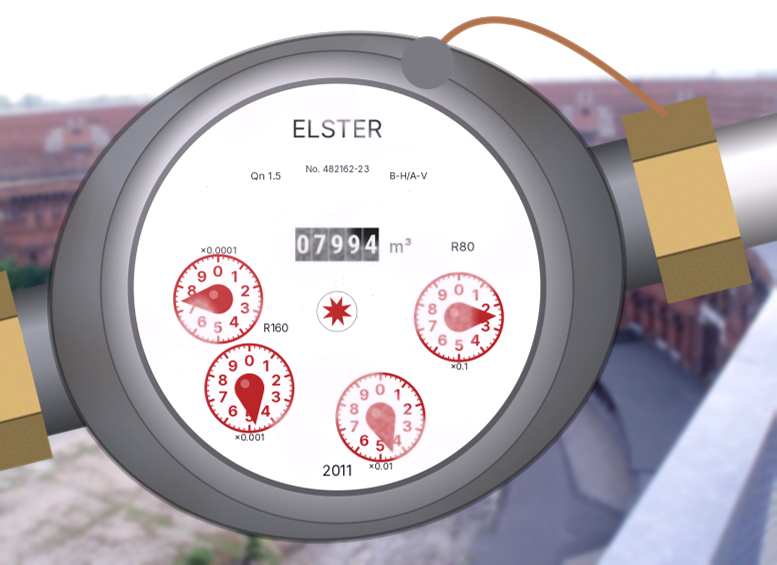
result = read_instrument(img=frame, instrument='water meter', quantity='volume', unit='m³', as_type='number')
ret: 7994.2447 m³
